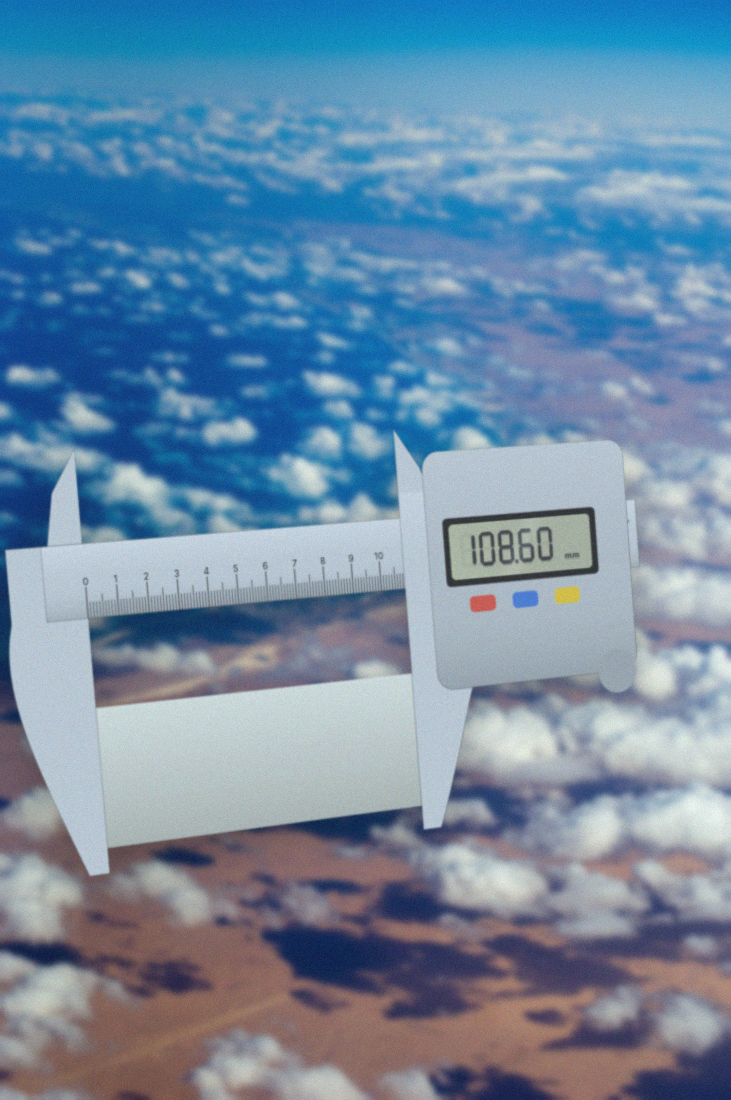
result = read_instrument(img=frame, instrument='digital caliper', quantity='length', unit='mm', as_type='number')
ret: 108.60 mm
